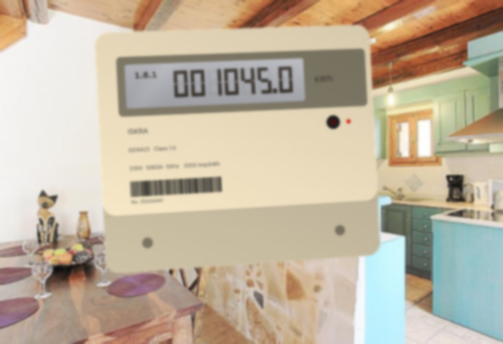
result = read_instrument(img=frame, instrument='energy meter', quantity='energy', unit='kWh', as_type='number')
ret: 1045.0 kWh
